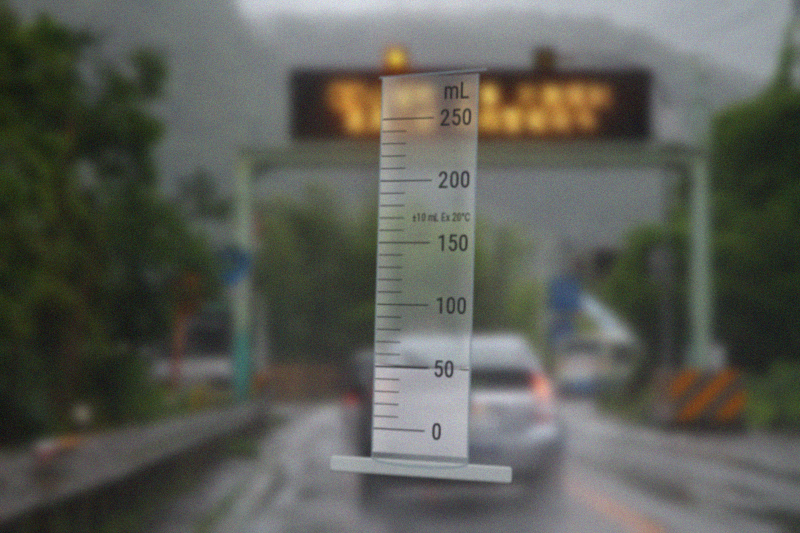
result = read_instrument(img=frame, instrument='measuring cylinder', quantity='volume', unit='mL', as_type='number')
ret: 50 mL
